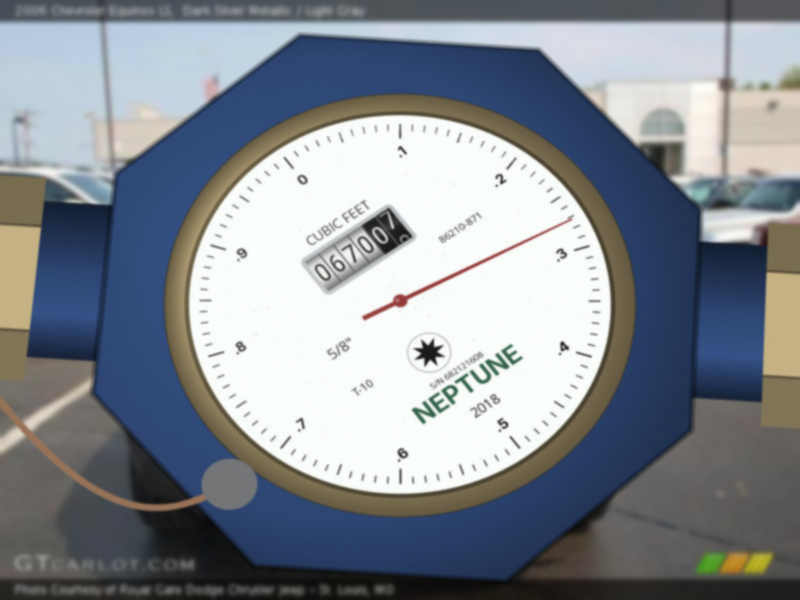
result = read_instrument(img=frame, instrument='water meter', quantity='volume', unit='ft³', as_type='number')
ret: 67007.27 ft³
